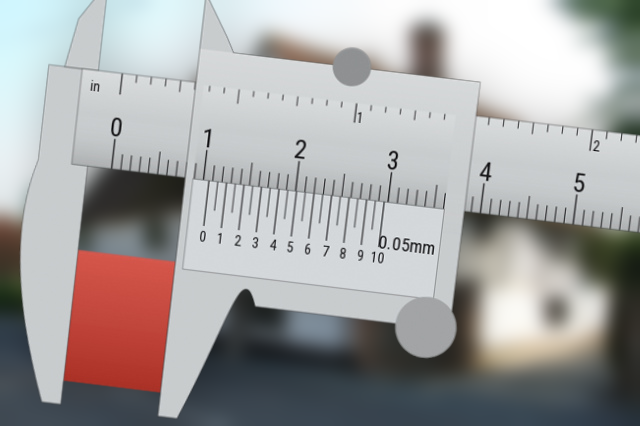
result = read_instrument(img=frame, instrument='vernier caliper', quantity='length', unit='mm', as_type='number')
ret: 10.6 mm
